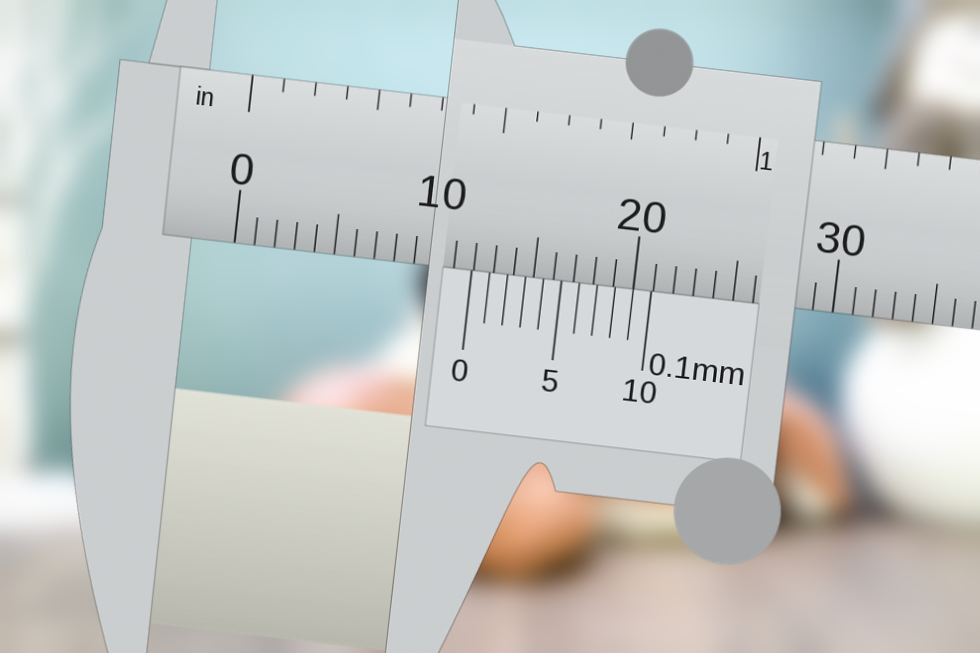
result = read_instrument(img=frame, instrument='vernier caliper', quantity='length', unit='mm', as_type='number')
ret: 11.9 mm
